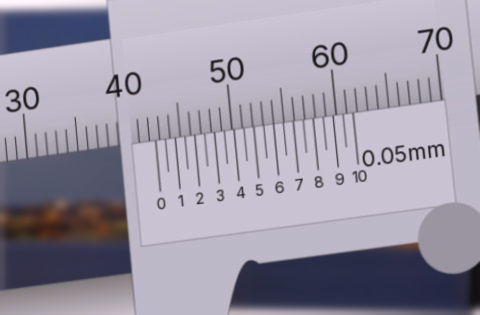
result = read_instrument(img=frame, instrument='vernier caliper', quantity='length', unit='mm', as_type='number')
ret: 42.6 mm
